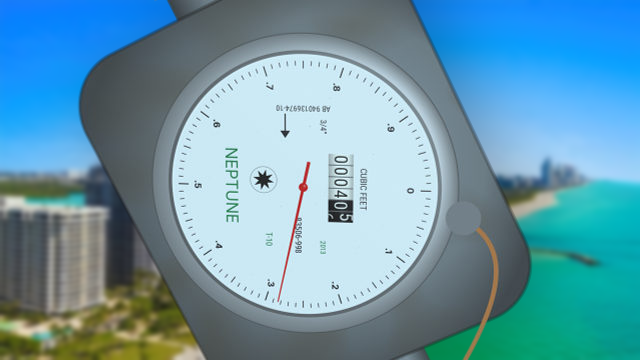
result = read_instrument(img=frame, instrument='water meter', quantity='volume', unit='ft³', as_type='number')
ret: 405.28 ft³
